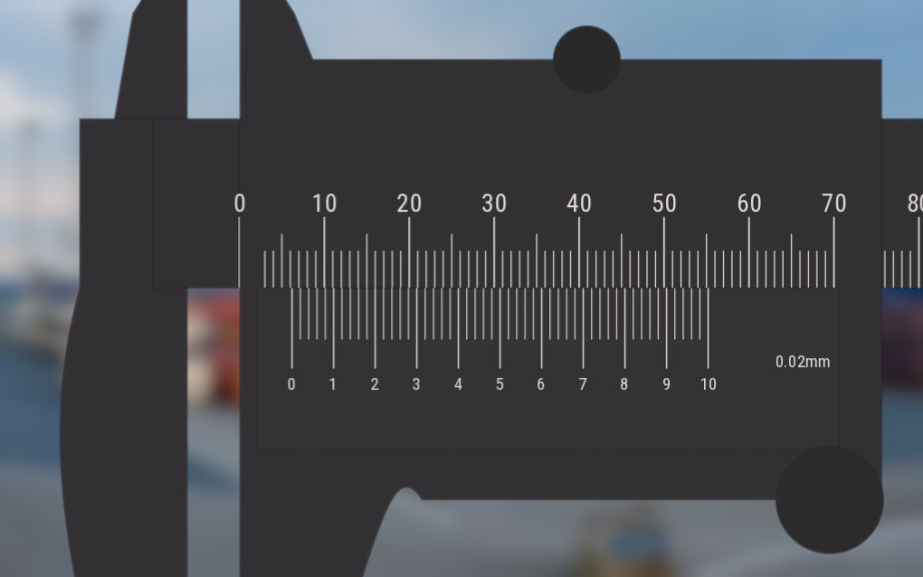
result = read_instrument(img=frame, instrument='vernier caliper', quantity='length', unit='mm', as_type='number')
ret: 6.2 mm
